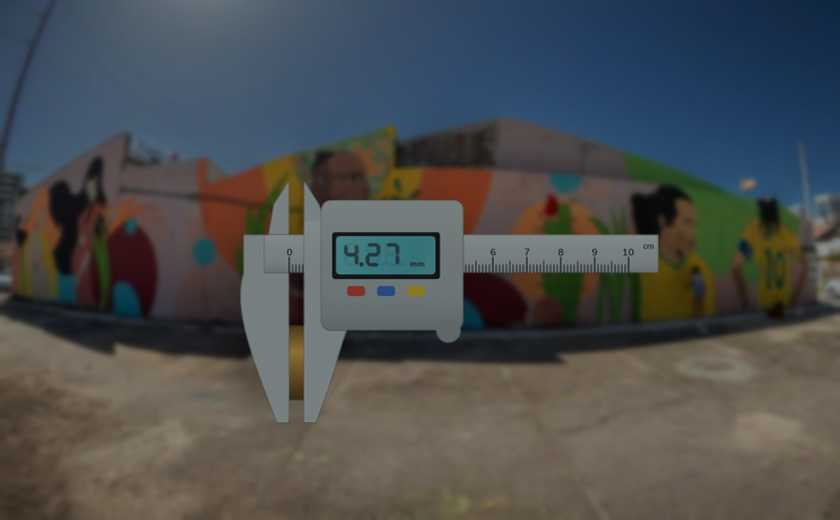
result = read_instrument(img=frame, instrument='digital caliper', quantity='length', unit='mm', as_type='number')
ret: 4.27 mm
